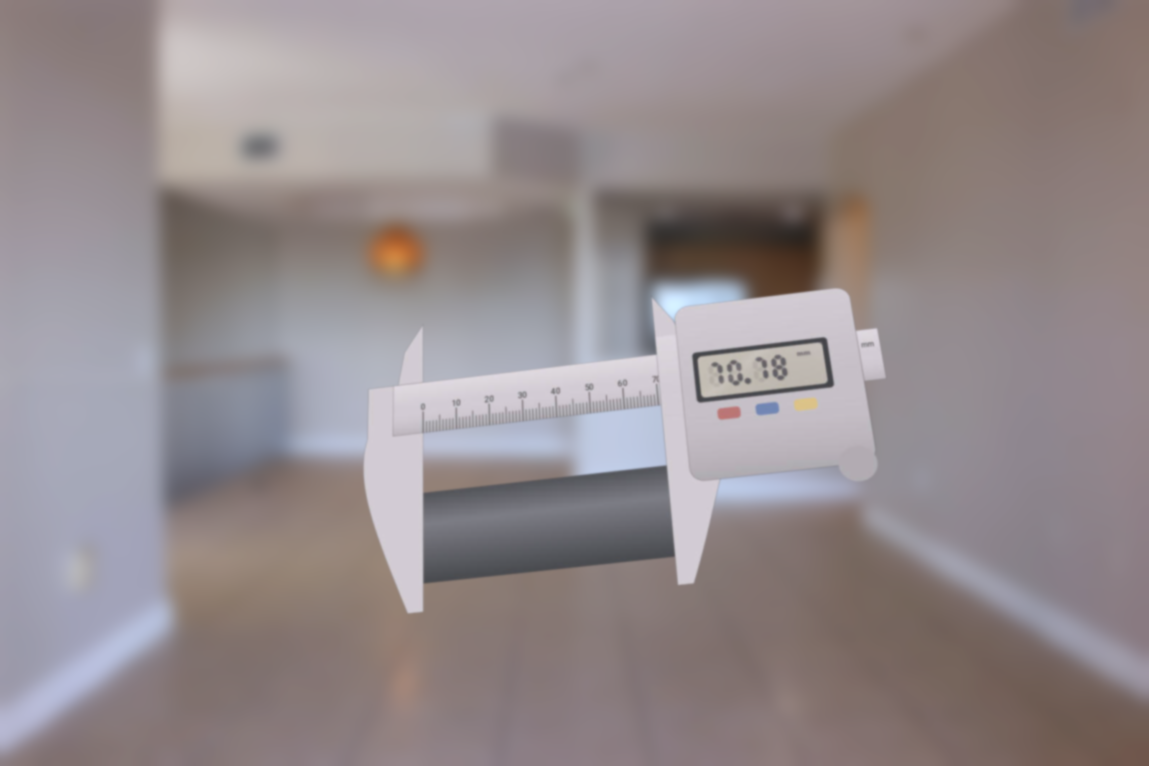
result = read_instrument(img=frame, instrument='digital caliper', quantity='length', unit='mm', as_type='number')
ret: 70.78 mm
